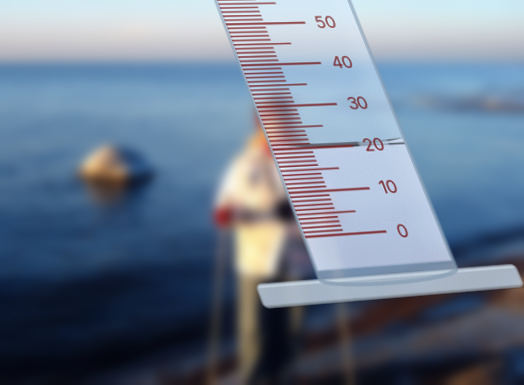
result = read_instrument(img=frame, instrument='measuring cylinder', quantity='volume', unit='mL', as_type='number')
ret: 20 mL
